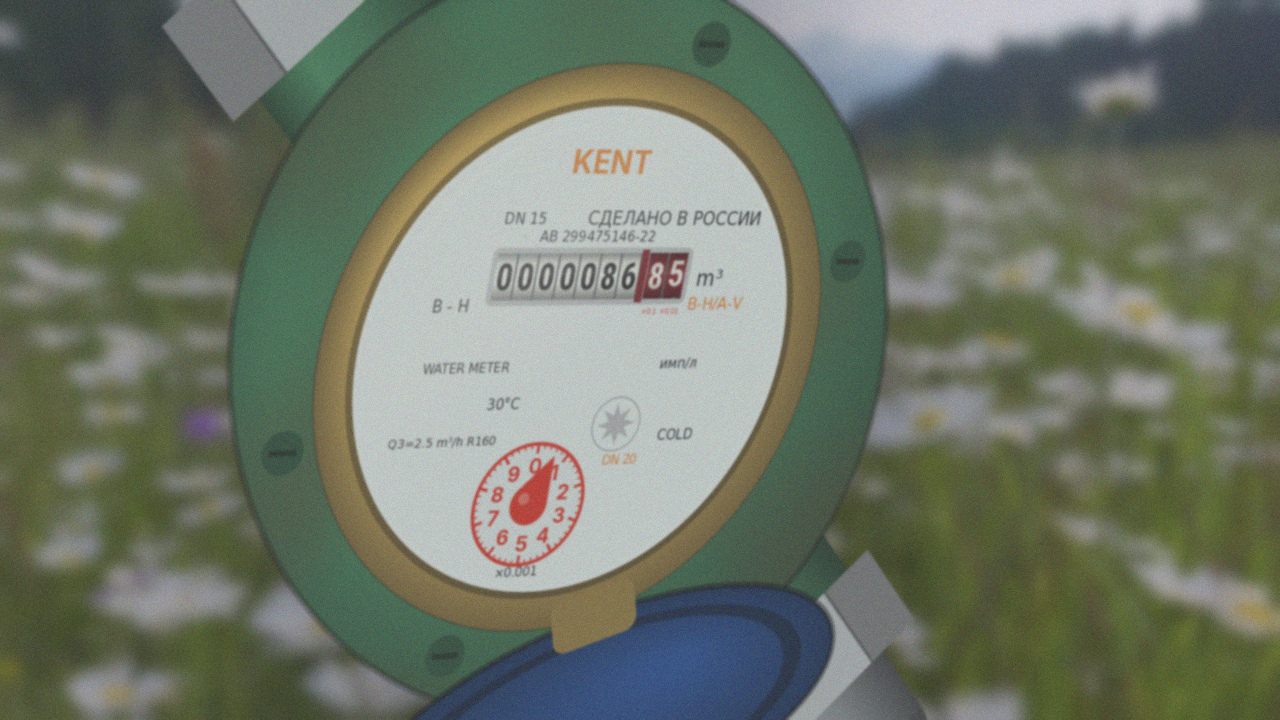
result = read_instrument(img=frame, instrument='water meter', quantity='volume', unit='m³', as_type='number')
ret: 86.850 m³
